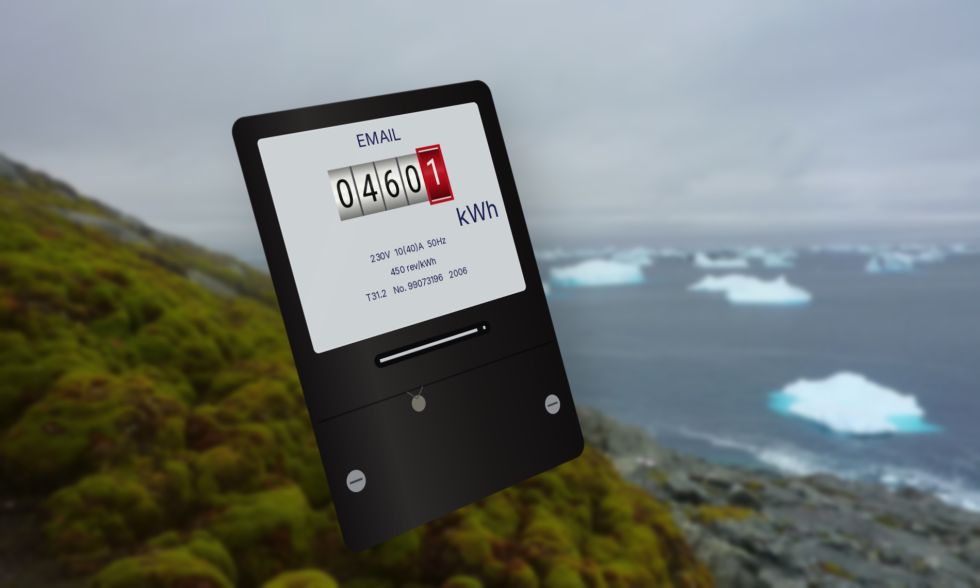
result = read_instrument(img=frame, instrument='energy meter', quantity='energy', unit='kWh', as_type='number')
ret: 460.1 kWh
